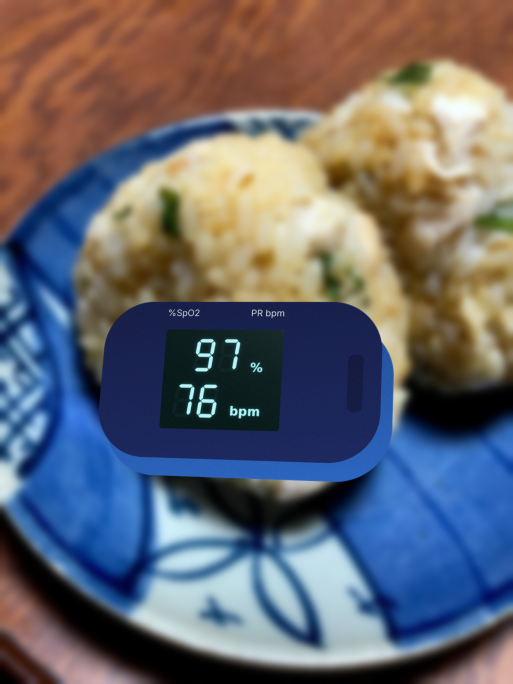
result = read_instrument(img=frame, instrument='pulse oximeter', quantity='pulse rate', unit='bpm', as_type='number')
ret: 76 bpm
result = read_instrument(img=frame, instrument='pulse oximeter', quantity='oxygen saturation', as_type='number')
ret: 97 %
